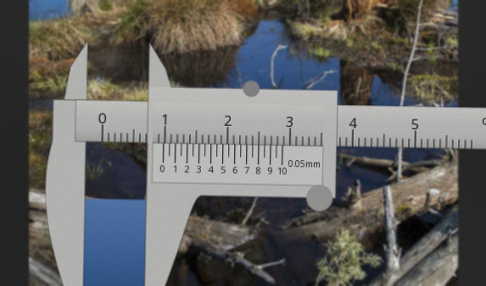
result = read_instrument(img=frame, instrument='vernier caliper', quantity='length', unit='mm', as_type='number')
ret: 9.8 mm
